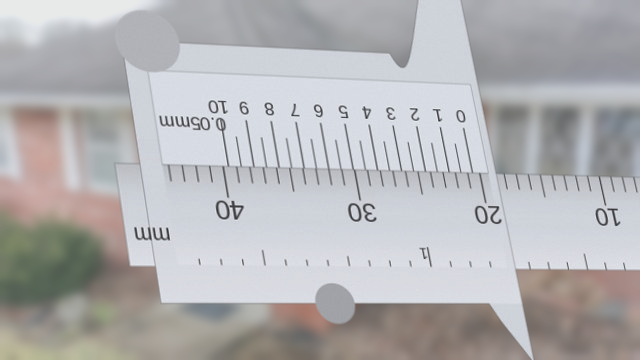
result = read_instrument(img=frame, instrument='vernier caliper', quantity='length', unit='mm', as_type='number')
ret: 20.6 mm
